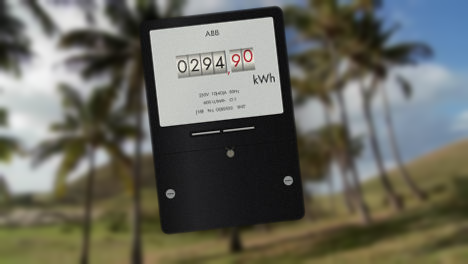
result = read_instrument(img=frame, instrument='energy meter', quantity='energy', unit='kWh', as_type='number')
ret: 294.90 kWh
